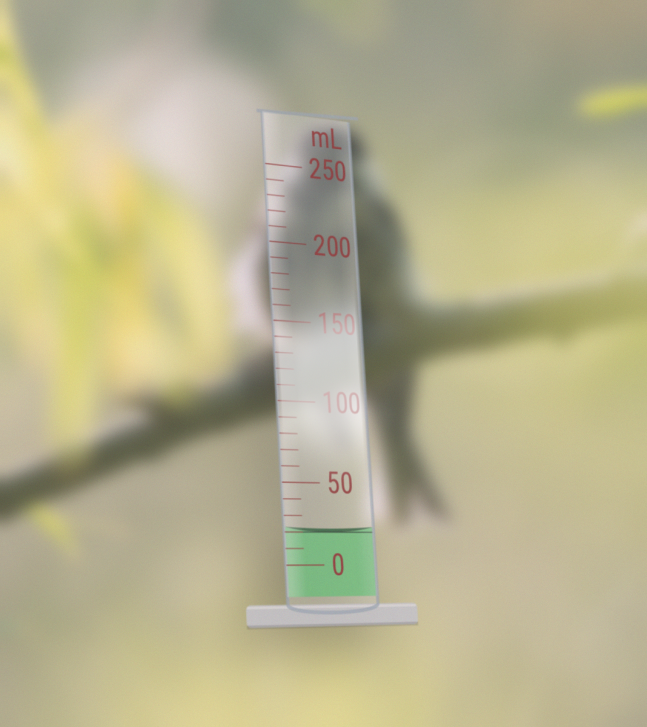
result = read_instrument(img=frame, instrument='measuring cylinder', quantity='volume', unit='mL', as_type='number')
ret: 20 mL
